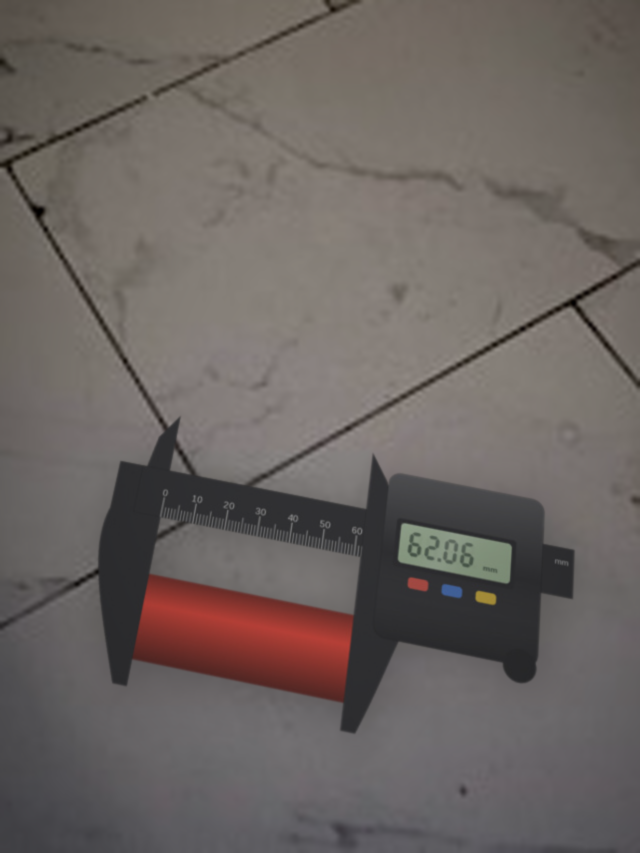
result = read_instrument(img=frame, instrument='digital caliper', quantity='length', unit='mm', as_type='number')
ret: 62.06 mm
